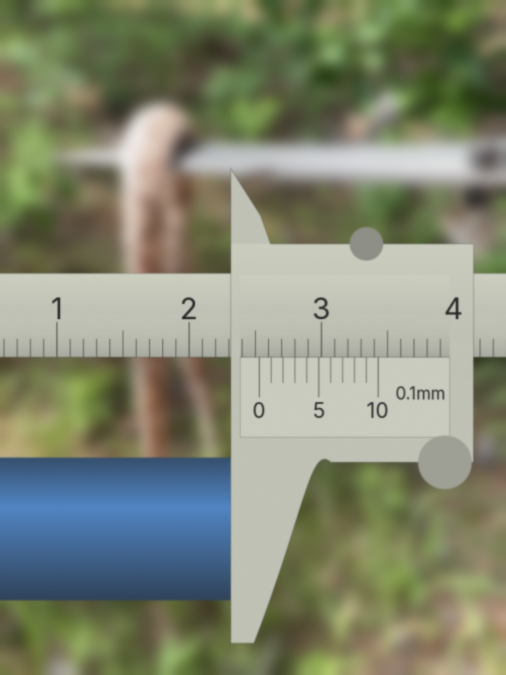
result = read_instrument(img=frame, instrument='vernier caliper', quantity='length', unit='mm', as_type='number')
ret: 25.3 mm
